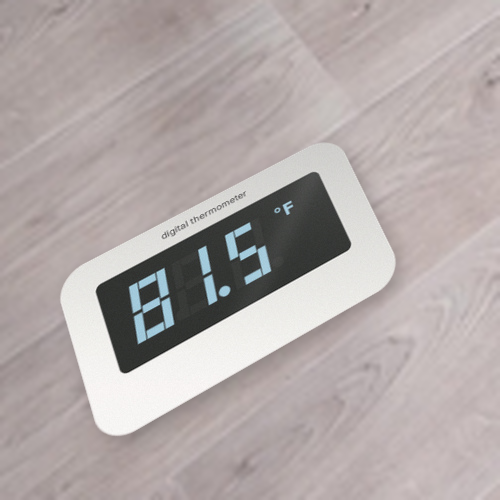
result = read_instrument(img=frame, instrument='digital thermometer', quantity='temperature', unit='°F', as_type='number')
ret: 81.5 °F
